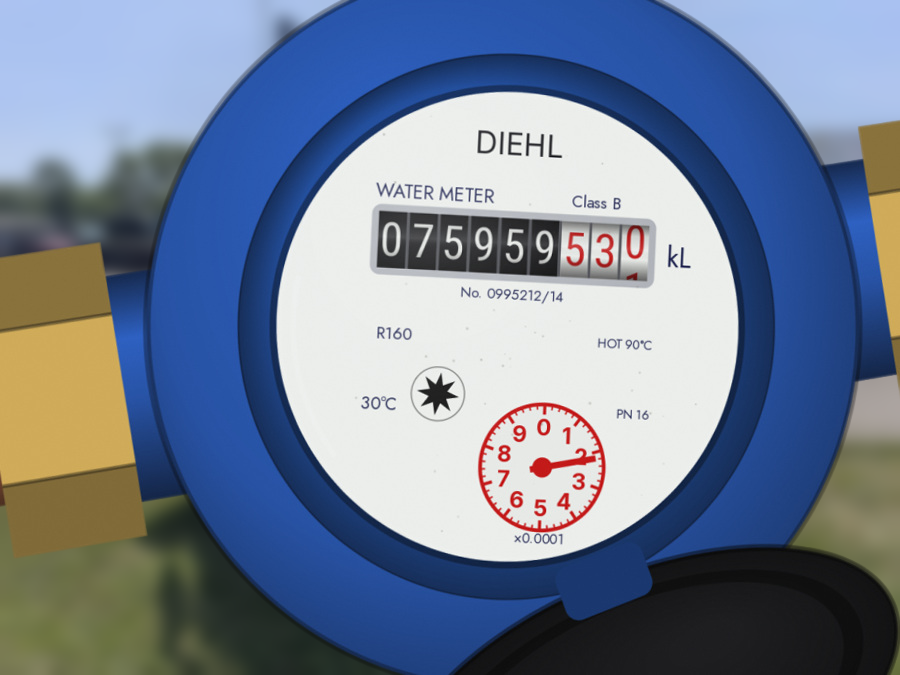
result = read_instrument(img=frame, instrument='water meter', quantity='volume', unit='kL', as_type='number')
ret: 75959.5302 kL
